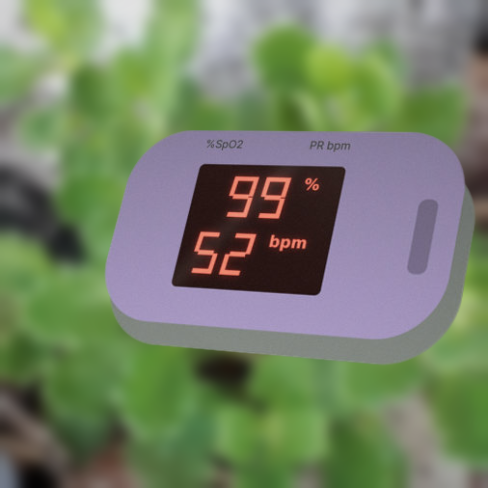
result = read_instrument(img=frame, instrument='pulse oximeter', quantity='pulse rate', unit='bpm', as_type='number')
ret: 52 bpm
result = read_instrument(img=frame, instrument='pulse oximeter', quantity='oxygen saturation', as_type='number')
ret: 99 %
